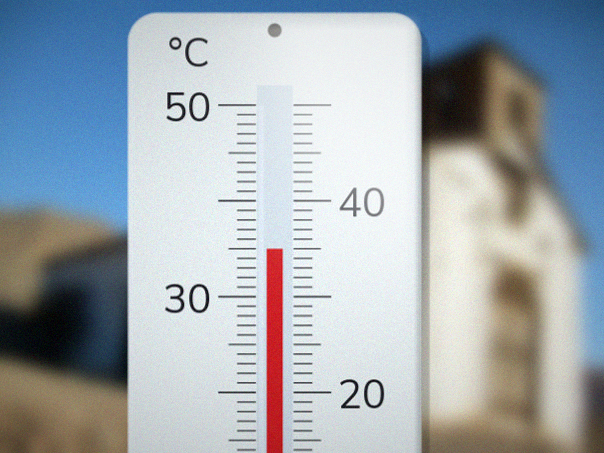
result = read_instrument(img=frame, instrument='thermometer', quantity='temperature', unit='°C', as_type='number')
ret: 35 °C
